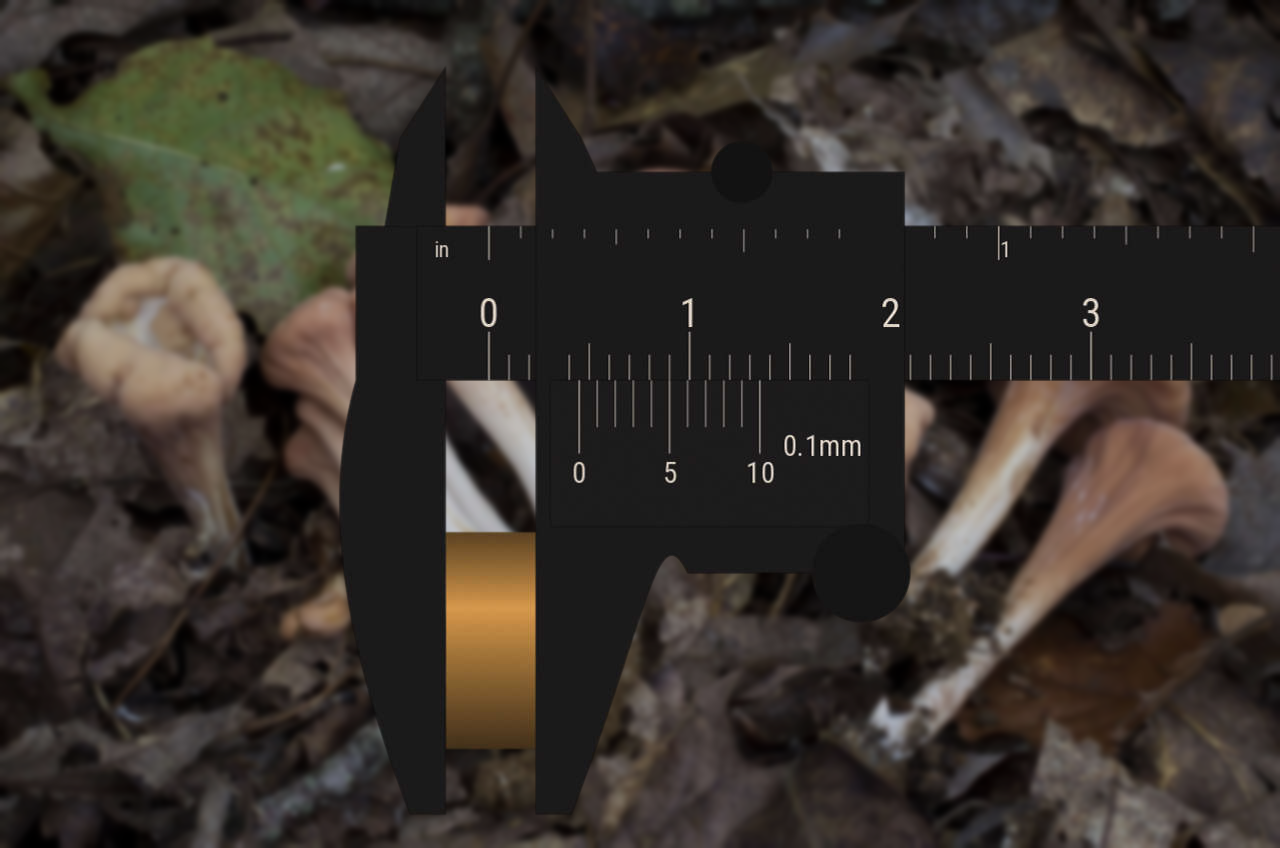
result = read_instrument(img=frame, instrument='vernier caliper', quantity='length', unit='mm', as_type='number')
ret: 4.5 mm
